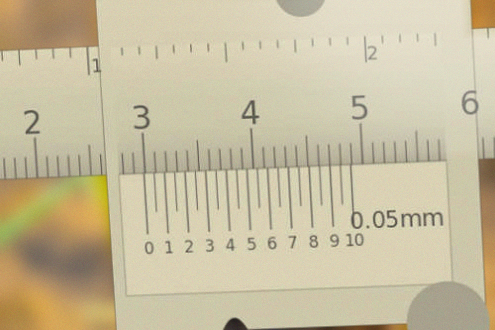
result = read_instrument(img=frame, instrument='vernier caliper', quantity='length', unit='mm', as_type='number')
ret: 29.9 mm
